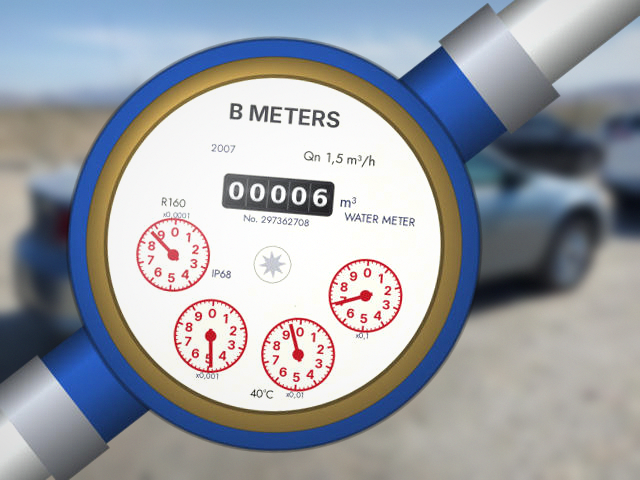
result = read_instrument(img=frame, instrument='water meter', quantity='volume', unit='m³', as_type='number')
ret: 6.6948 m³
